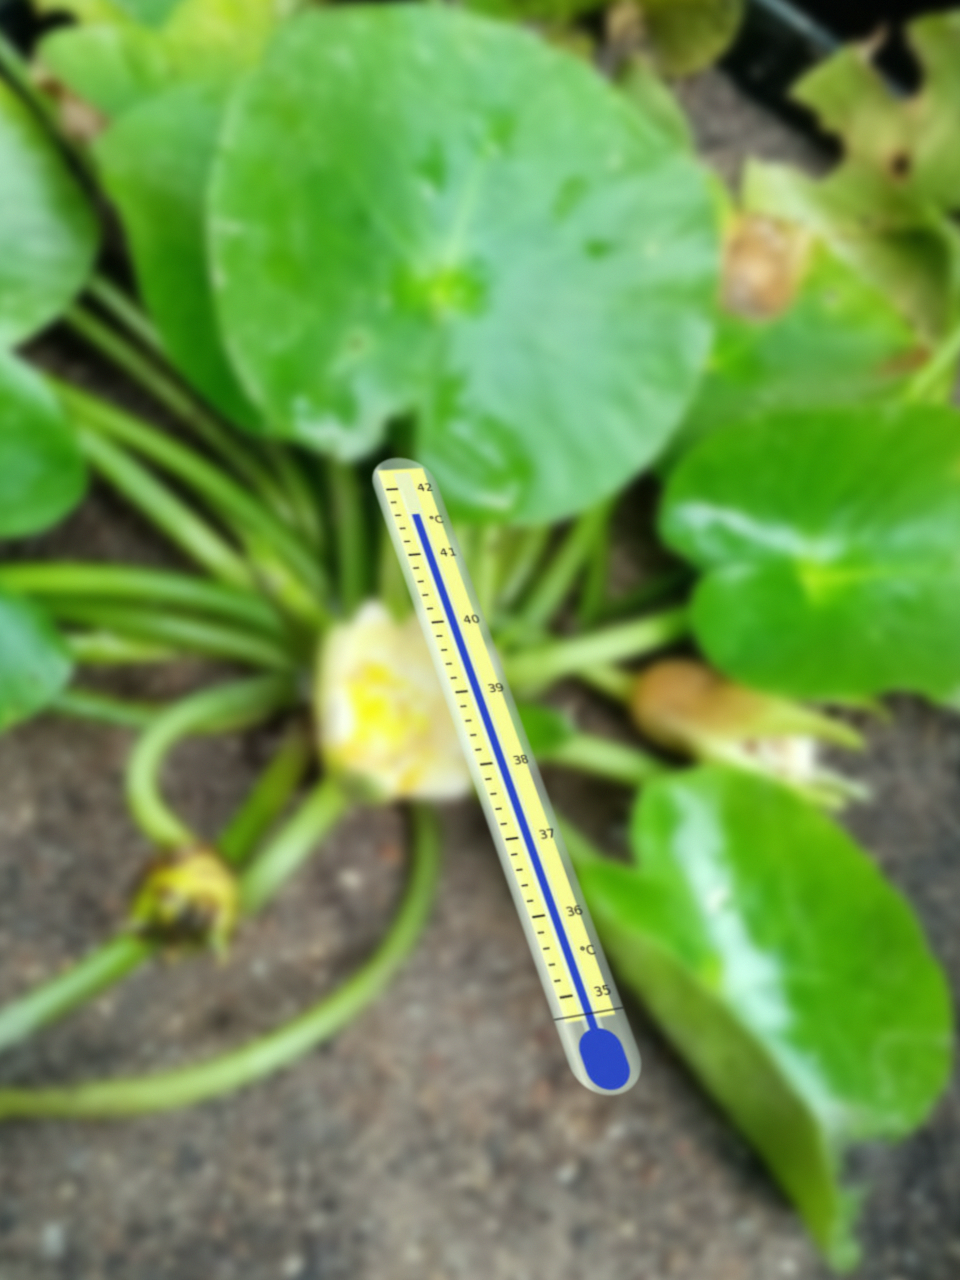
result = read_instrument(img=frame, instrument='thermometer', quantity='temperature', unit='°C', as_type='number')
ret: 41.6 °C
